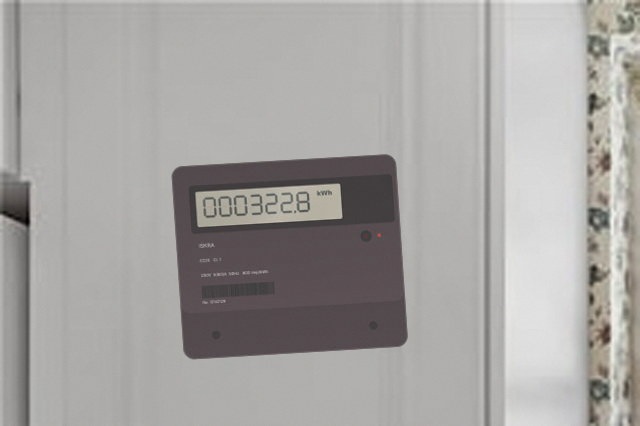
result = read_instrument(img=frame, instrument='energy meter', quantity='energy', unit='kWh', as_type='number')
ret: 322.8 kWh
